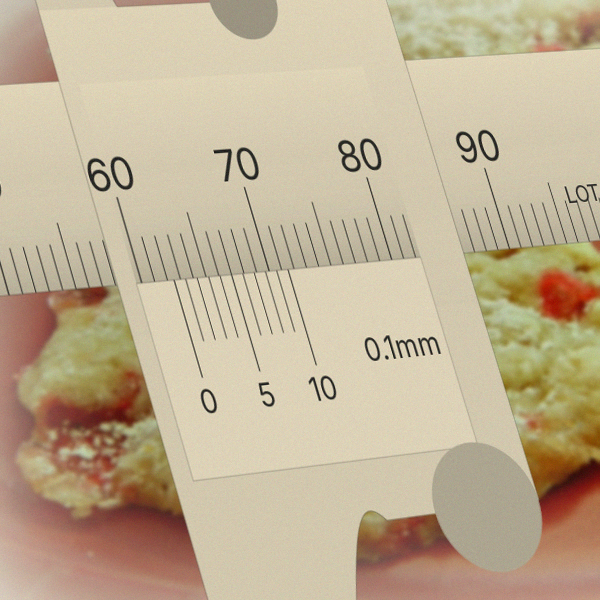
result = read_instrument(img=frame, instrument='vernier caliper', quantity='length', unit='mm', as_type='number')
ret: 62.5 mm
